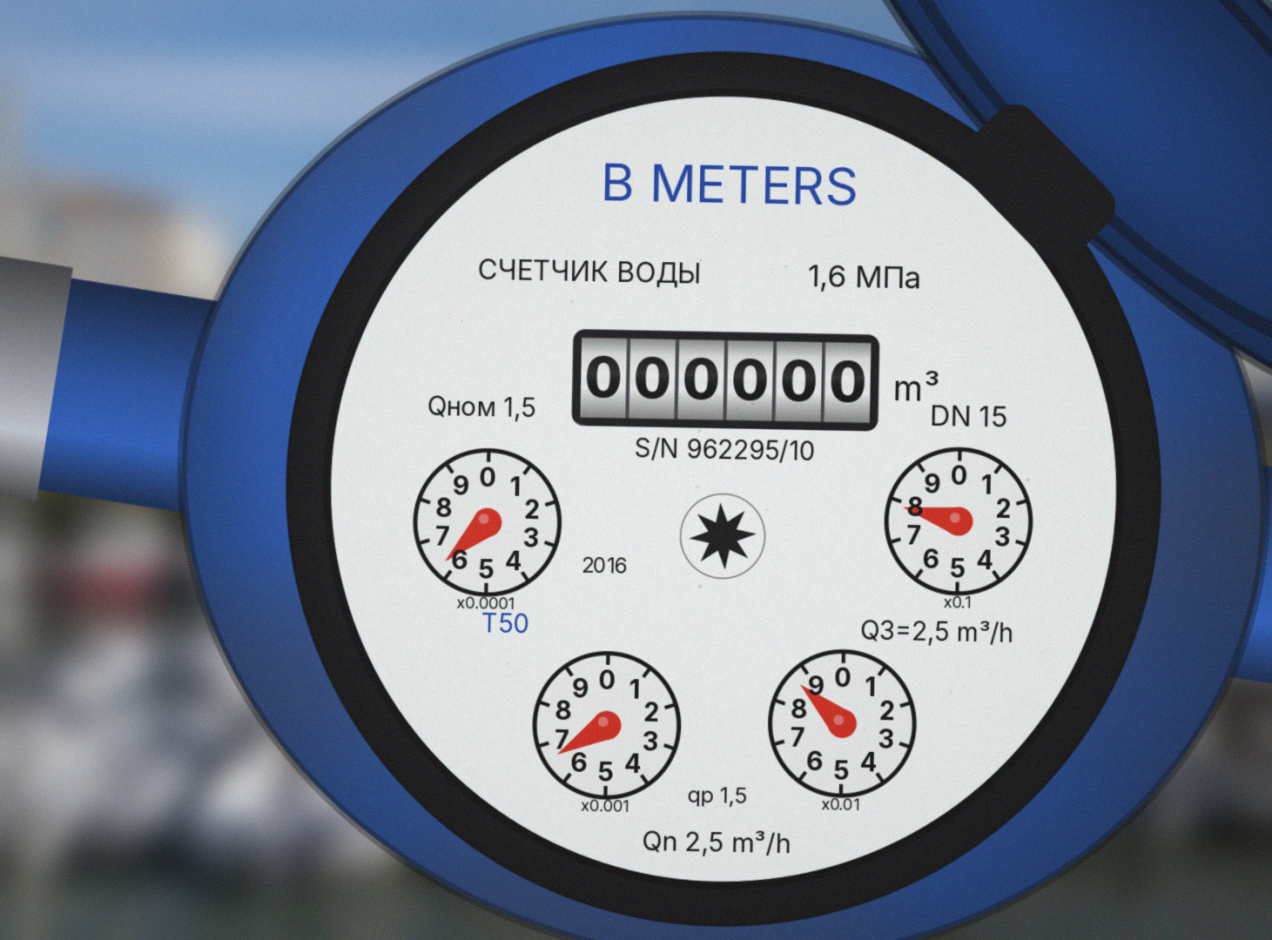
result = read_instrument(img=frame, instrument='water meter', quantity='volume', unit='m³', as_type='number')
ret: 0.7866 m³
